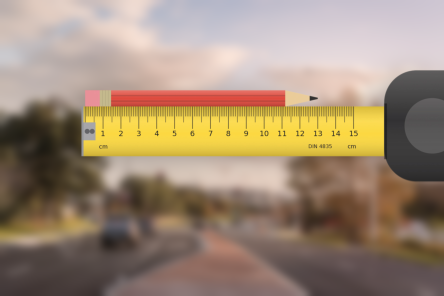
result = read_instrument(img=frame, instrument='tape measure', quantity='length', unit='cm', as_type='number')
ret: 13 cm
